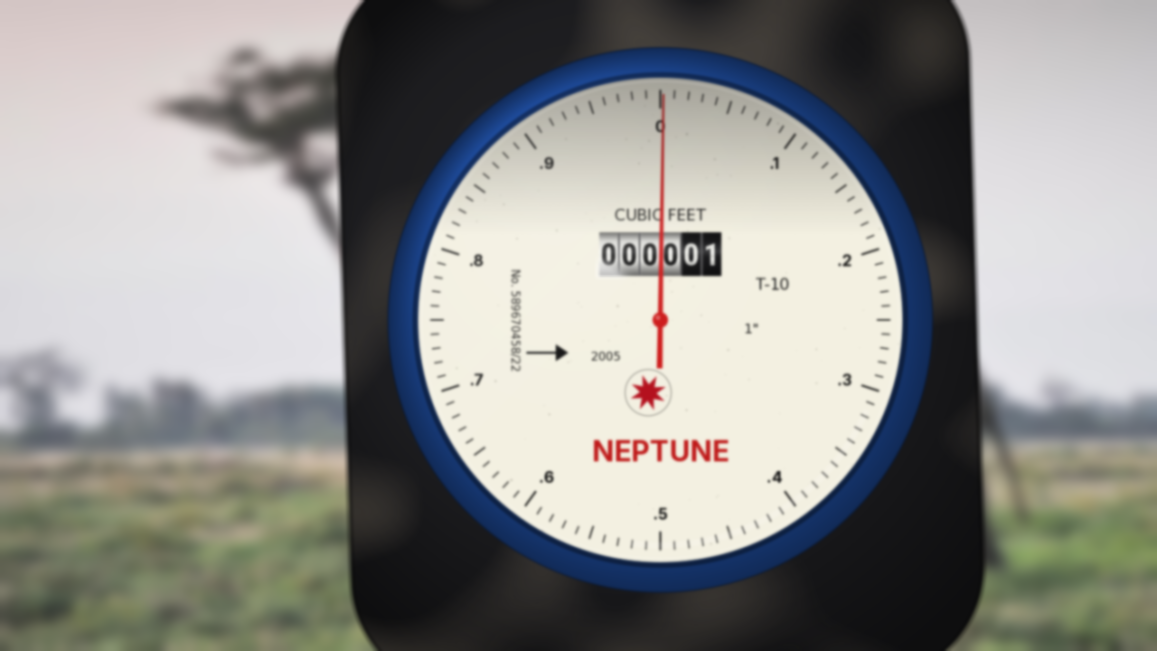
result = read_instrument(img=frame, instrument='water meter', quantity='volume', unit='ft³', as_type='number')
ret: 1.00 ft³
